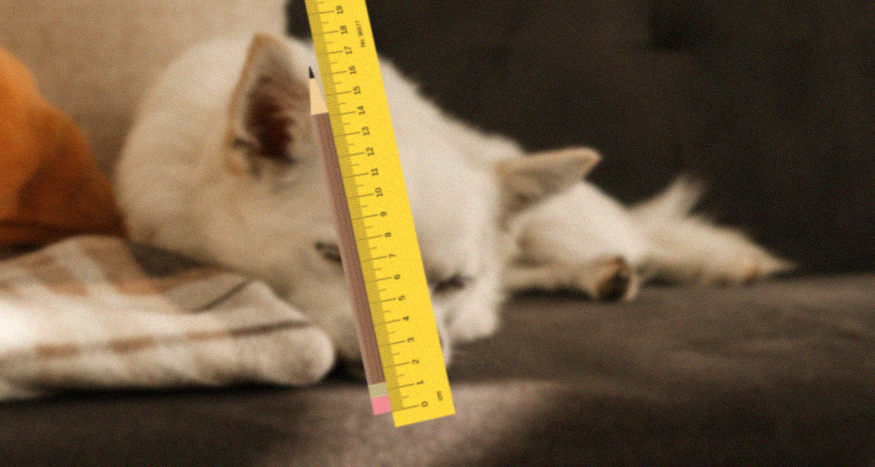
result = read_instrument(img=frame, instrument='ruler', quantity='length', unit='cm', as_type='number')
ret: 16.5 cm
